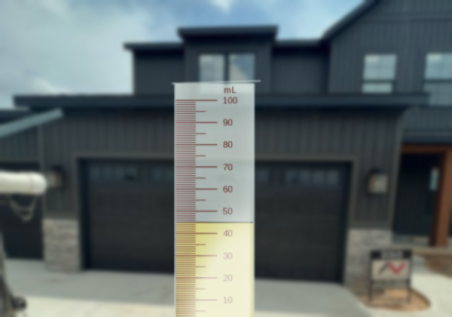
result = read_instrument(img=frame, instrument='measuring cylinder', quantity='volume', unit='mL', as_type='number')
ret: 45 mL
